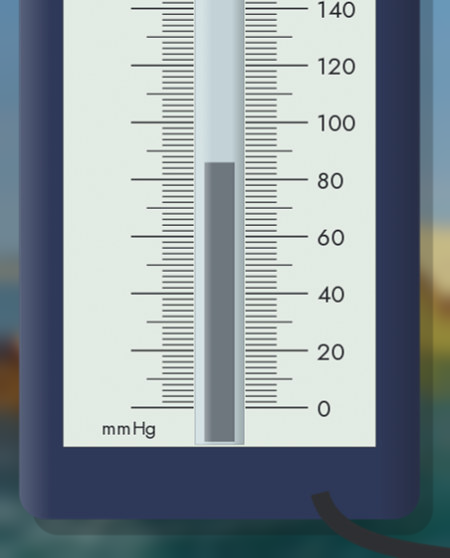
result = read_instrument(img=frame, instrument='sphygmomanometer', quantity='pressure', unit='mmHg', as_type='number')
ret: 86 mmHg
